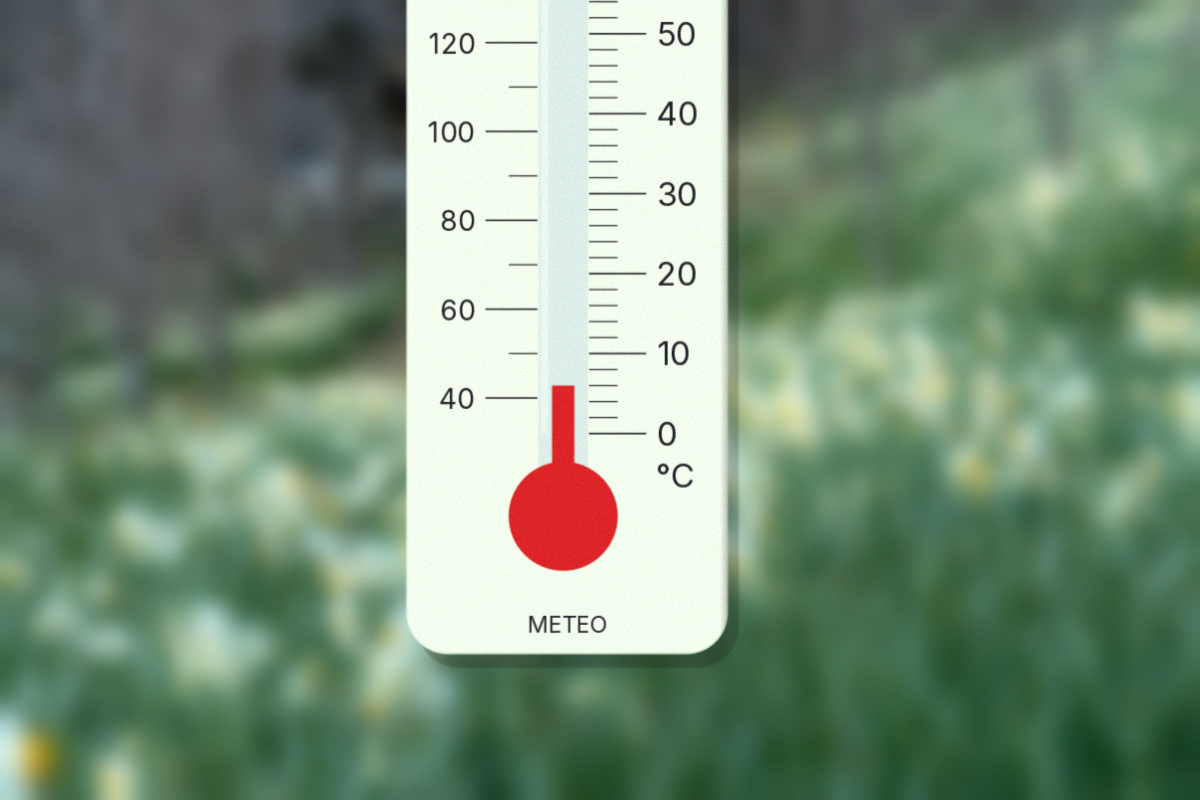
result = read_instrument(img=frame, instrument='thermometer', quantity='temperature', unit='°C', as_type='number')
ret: 6 °C
